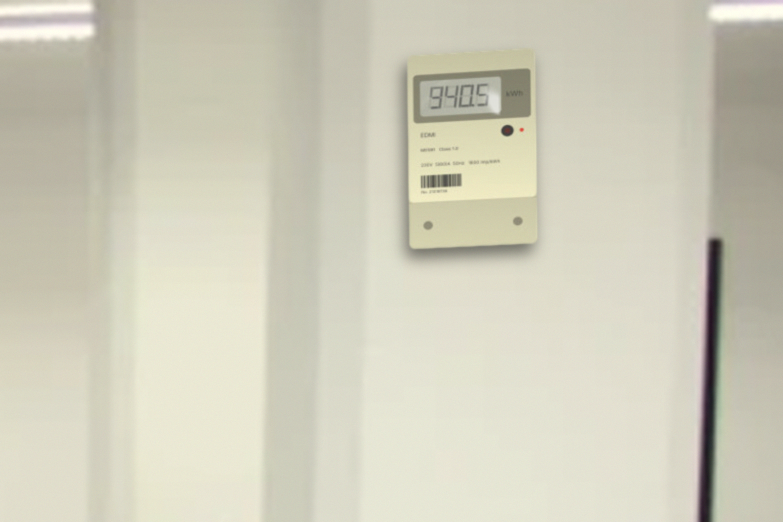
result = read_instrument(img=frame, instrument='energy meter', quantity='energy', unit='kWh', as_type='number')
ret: 940.5 kWh
